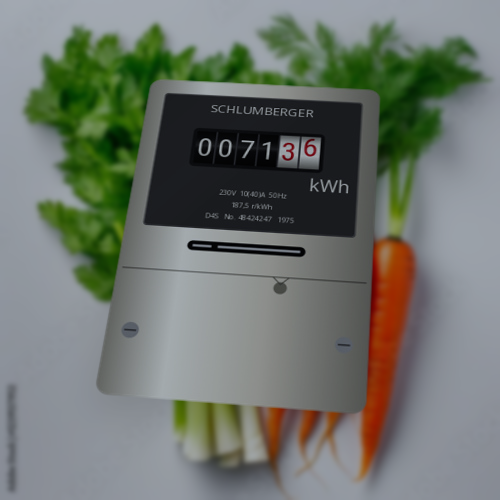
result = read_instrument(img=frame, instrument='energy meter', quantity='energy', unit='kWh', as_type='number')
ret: 71.36 kWh
